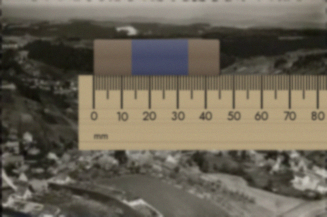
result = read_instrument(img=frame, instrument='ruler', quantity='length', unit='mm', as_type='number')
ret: 45 mm
